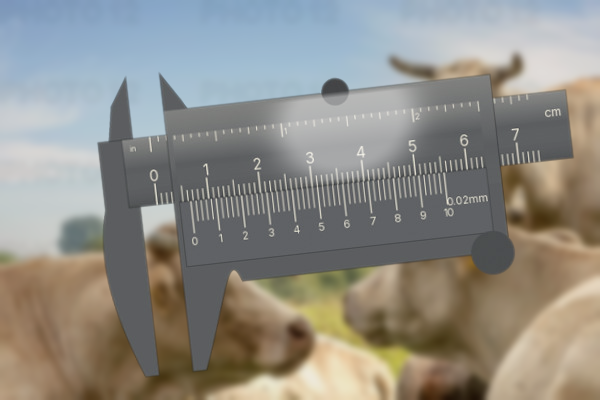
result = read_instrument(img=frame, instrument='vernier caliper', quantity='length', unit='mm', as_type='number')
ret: 6.5 mm
